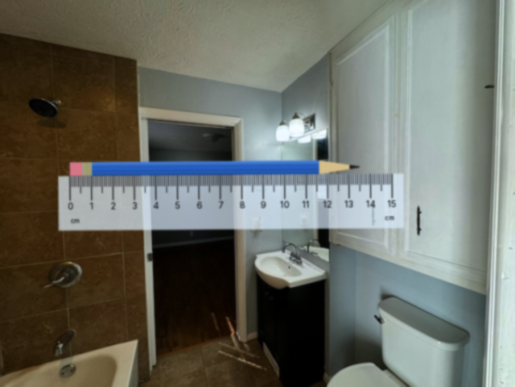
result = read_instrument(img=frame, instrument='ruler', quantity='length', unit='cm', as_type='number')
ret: 13.5 cm
